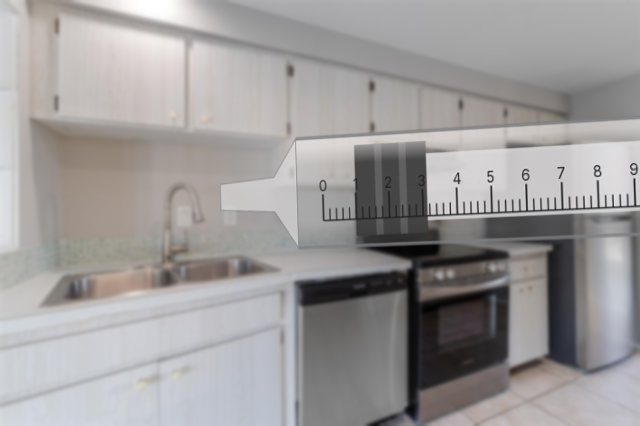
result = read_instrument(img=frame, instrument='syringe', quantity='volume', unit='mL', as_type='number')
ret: 1 mL
